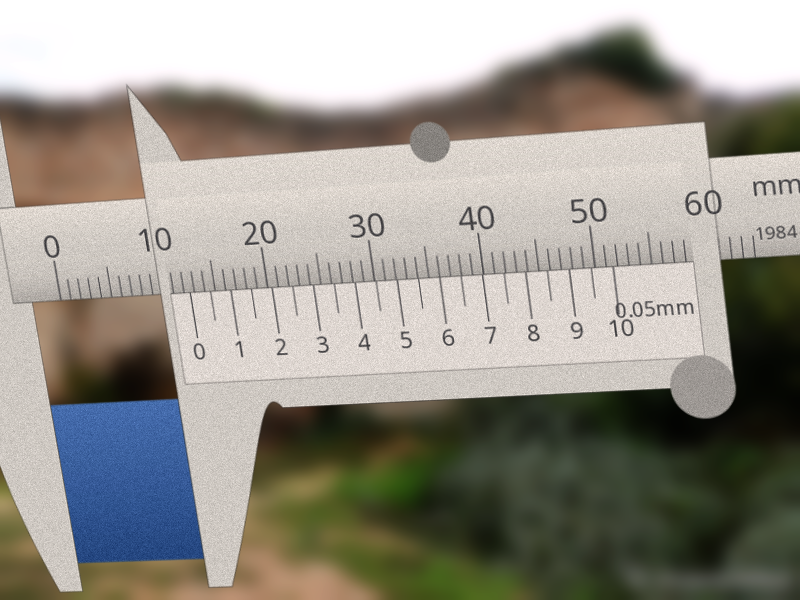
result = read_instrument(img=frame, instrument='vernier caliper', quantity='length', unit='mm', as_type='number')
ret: 12.6 mm
